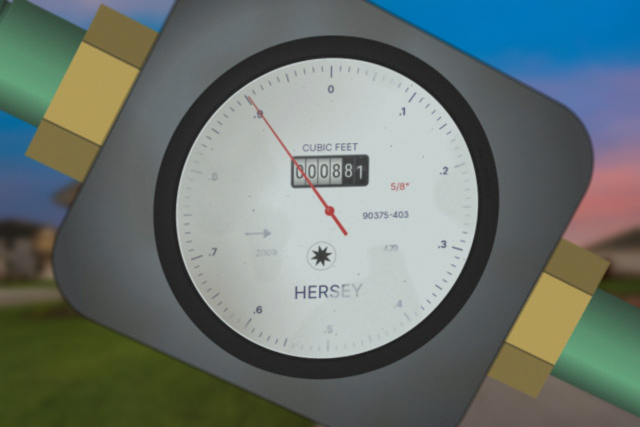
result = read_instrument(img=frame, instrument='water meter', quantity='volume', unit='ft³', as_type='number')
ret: 880.90 ft³
